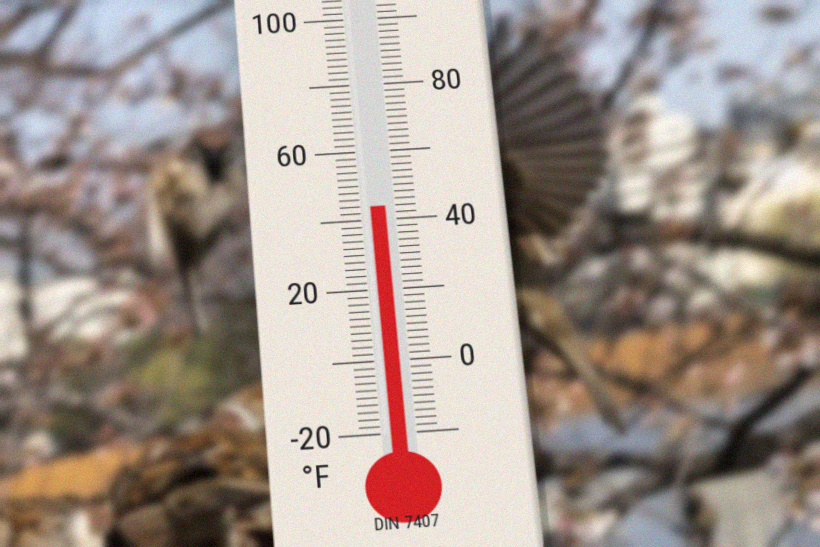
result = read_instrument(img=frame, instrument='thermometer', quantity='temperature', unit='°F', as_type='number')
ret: 44 °F
